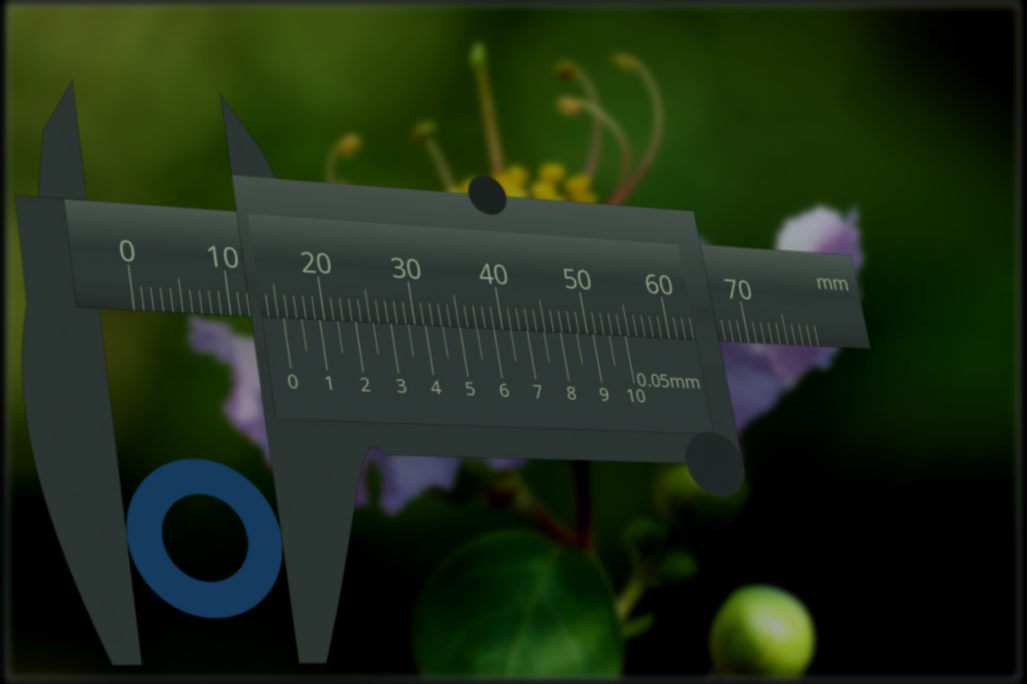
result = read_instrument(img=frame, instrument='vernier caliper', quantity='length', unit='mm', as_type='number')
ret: 15.6 mm
